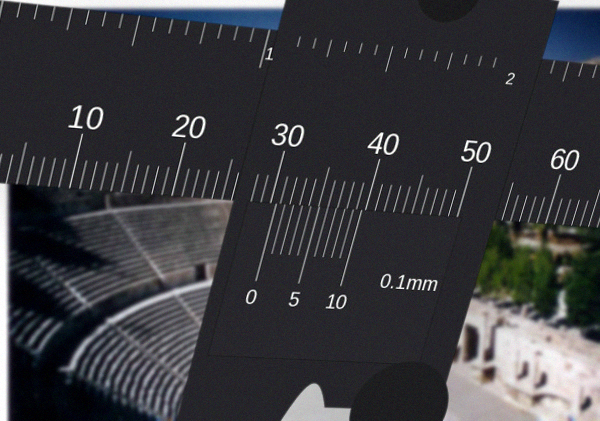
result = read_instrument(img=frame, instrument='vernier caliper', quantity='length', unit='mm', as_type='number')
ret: 30.6 mm
